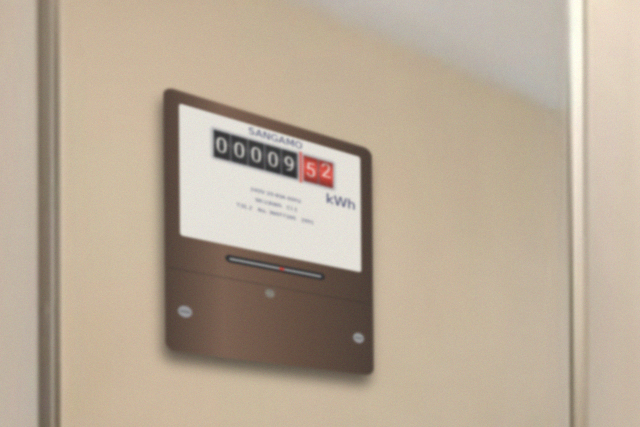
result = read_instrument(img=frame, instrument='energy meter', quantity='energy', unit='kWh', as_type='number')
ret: 9.52 kWh
